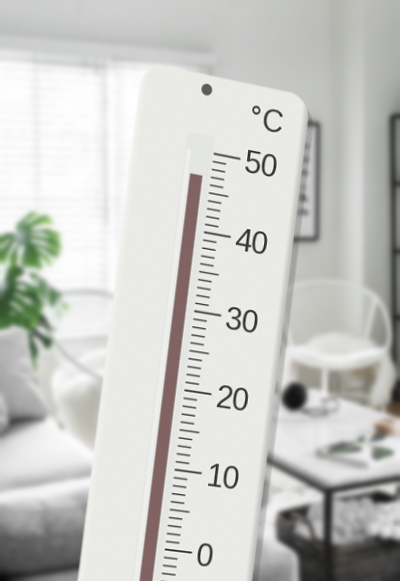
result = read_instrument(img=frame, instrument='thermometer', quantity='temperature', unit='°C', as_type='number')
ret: 47 °C
